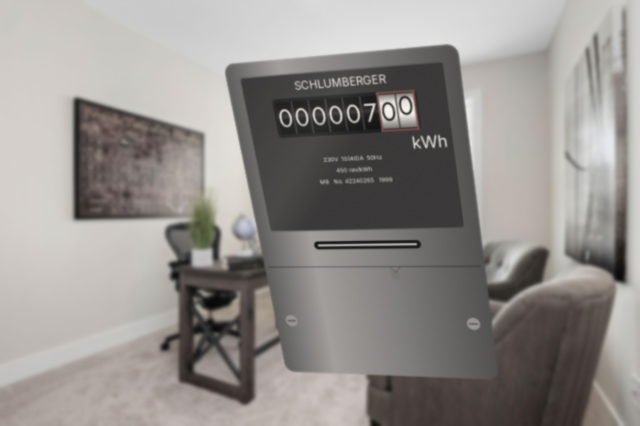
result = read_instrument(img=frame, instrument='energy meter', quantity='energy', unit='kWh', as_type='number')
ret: 7.00 kWh
